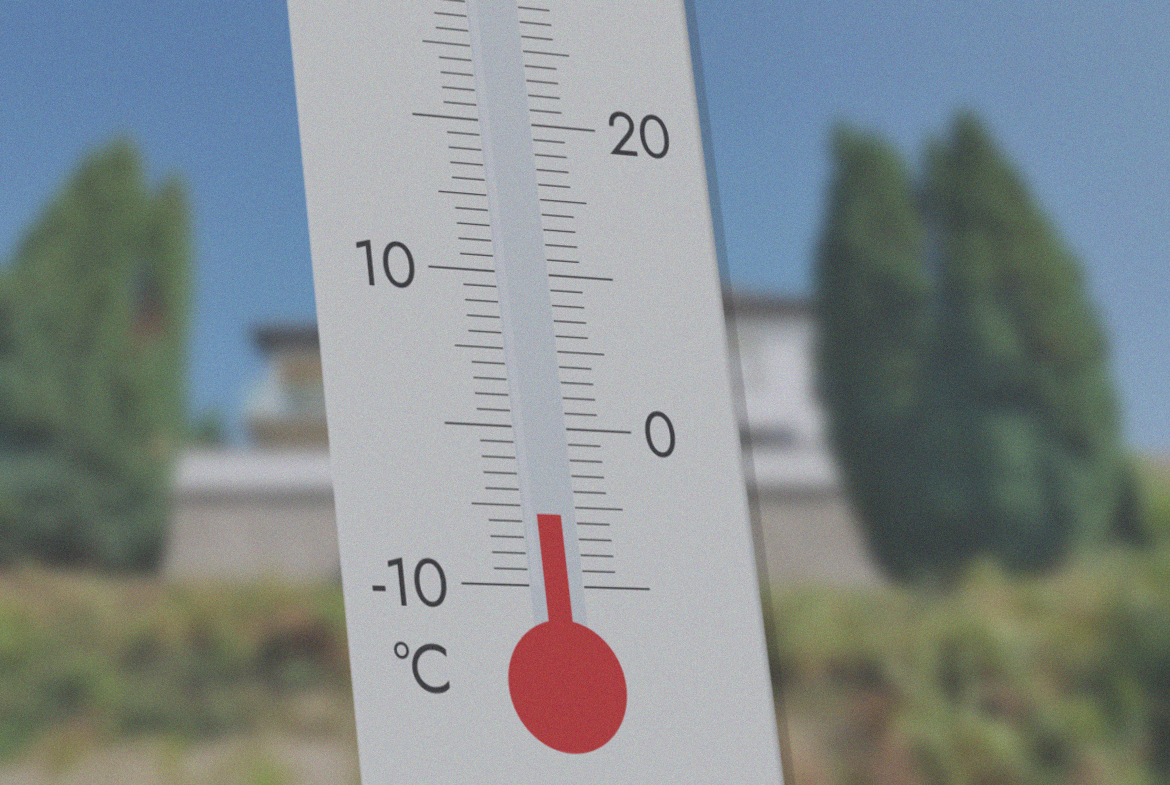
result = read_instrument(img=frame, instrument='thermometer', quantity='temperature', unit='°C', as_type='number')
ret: -5.5 °C
